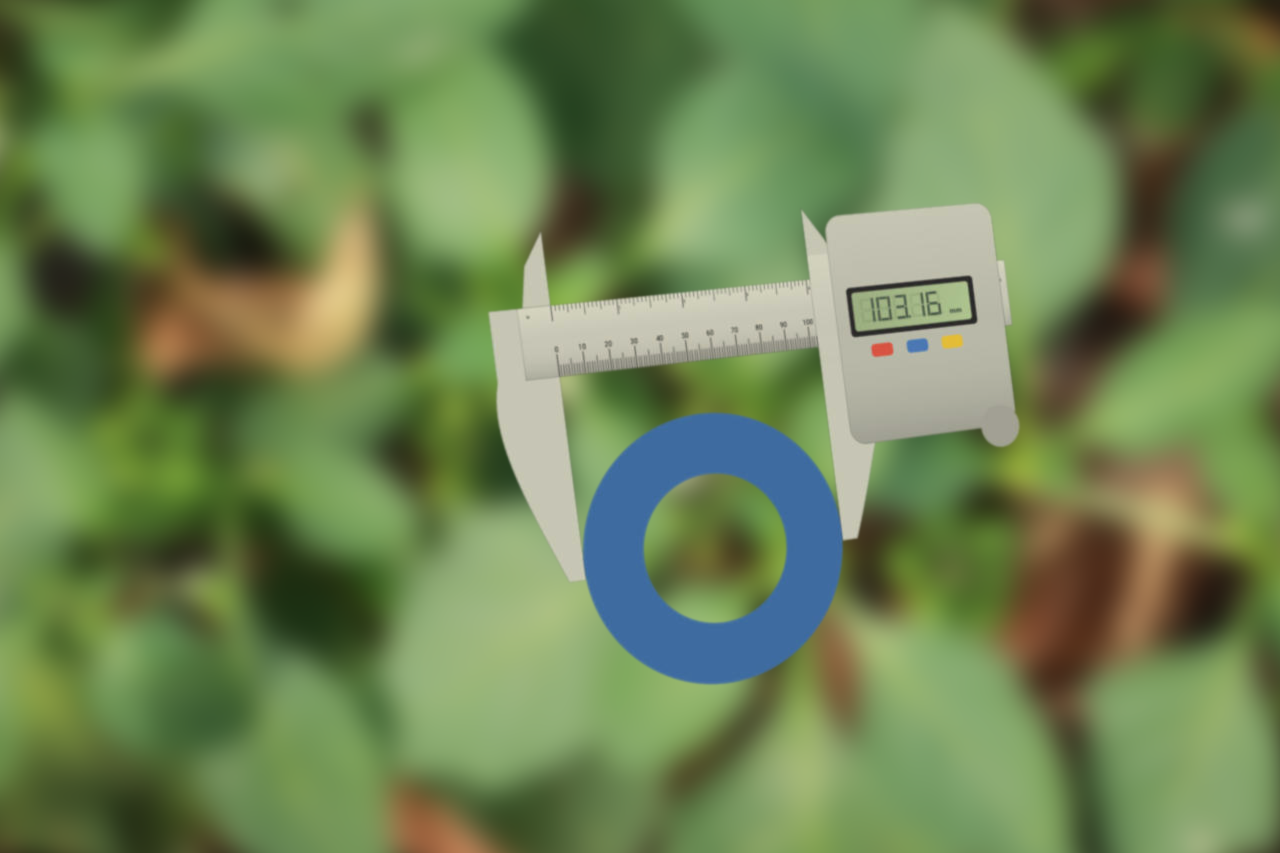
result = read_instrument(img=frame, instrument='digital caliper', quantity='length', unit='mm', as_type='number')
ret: 103.16 mm
